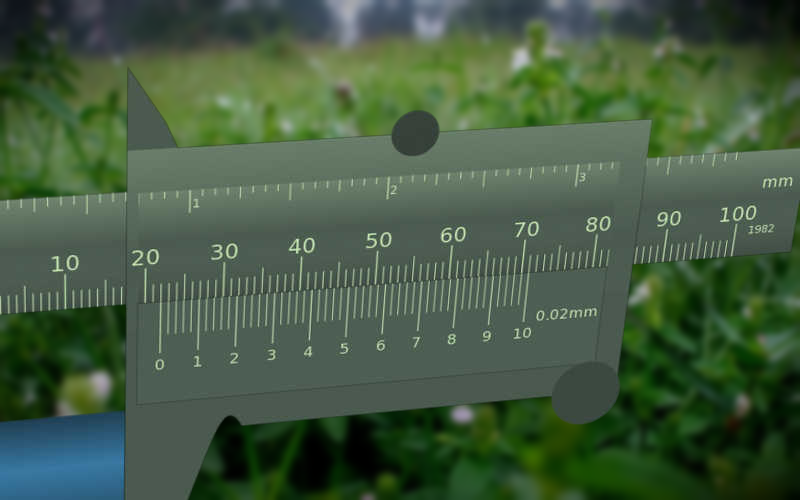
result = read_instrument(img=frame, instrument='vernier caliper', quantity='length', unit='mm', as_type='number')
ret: 22.0 mm
